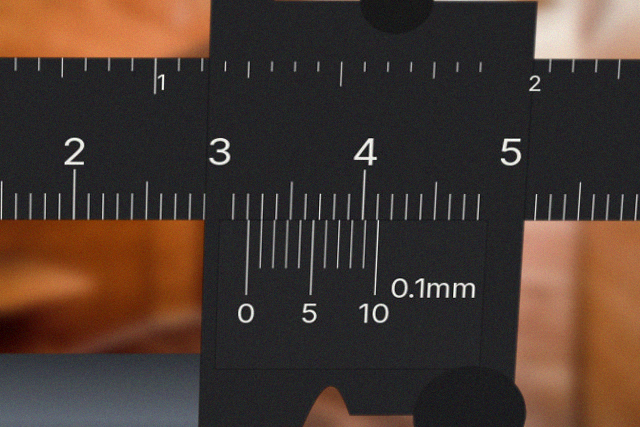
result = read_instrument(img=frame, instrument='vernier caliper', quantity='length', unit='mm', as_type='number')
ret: 32.1 mm
